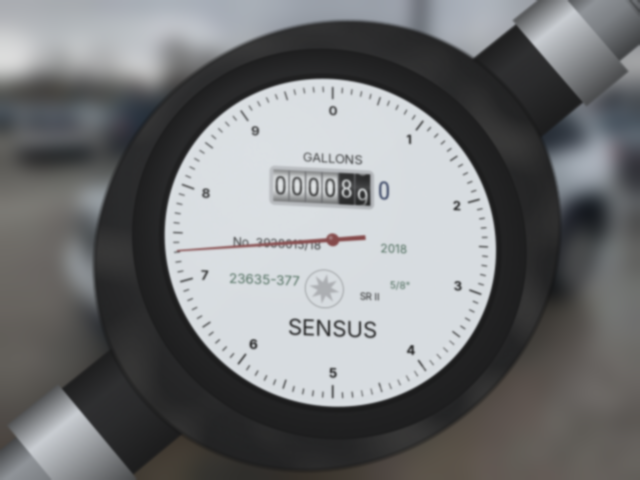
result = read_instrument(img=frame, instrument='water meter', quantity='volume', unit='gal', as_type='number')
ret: 887.3 gal
